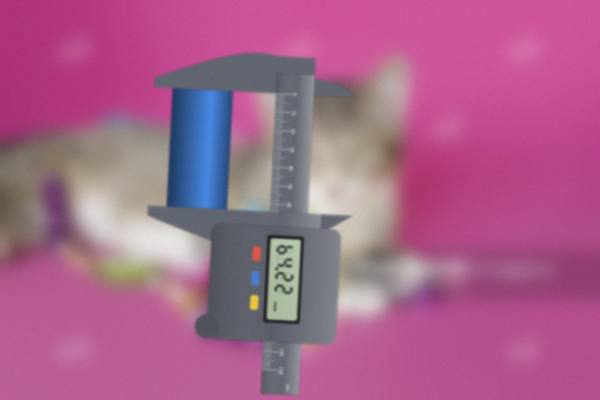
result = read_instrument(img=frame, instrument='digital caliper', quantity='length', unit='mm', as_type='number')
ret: 64.22 mm
